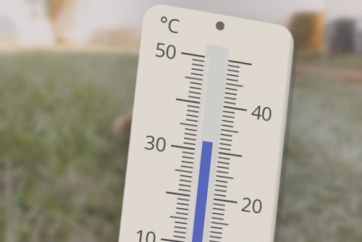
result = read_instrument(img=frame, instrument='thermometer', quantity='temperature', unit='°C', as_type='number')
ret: 32 °C
